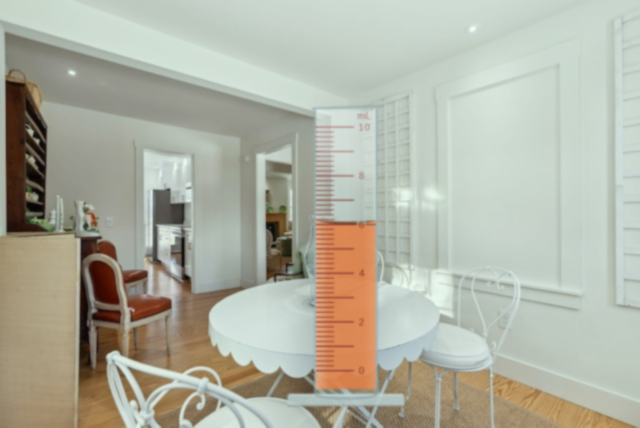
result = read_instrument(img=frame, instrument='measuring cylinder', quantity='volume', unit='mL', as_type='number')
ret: 6 mL
